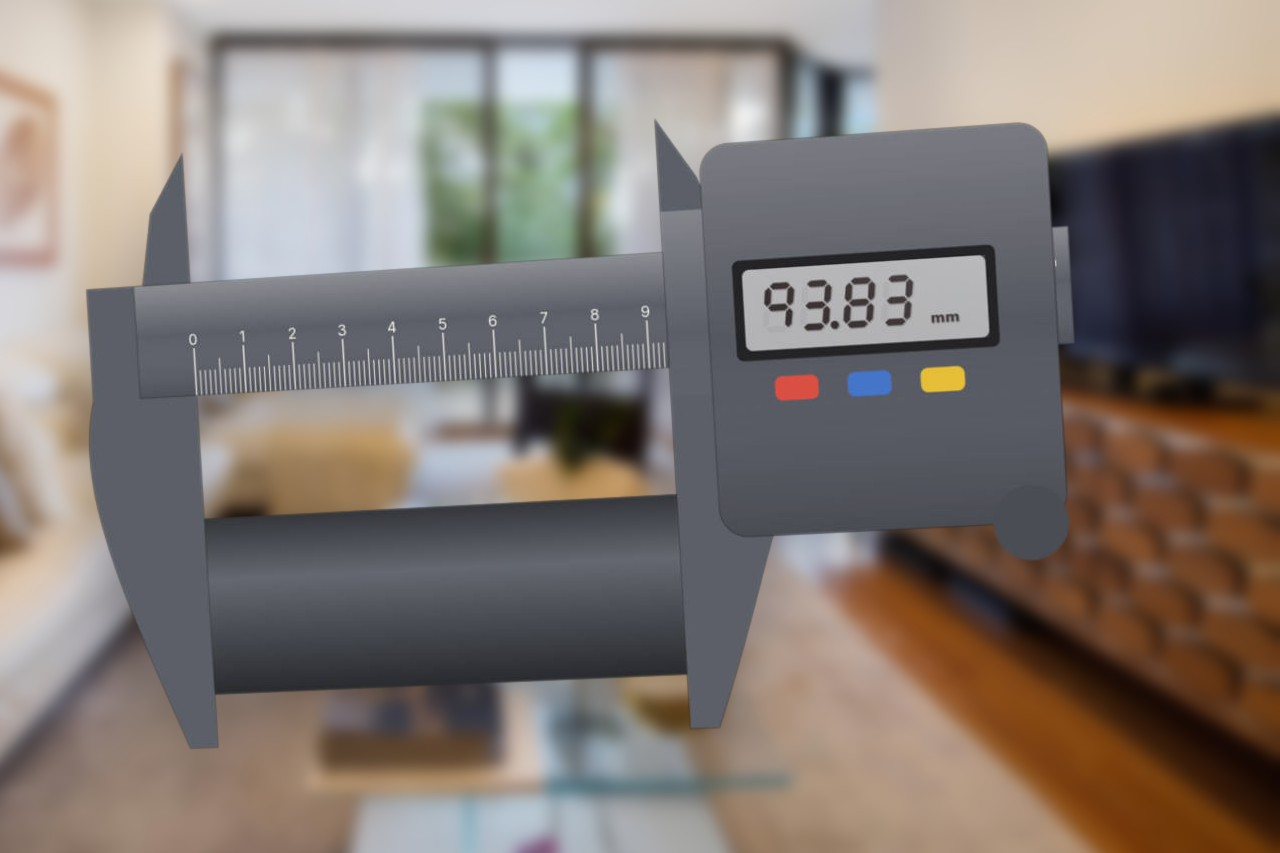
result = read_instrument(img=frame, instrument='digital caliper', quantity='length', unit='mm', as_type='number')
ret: 93.83 mm
